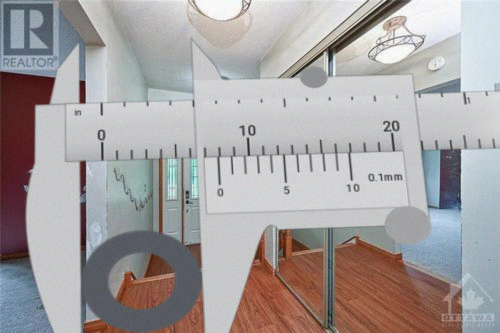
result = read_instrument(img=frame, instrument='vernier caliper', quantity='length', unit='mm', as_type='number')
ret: 7.9 mm
